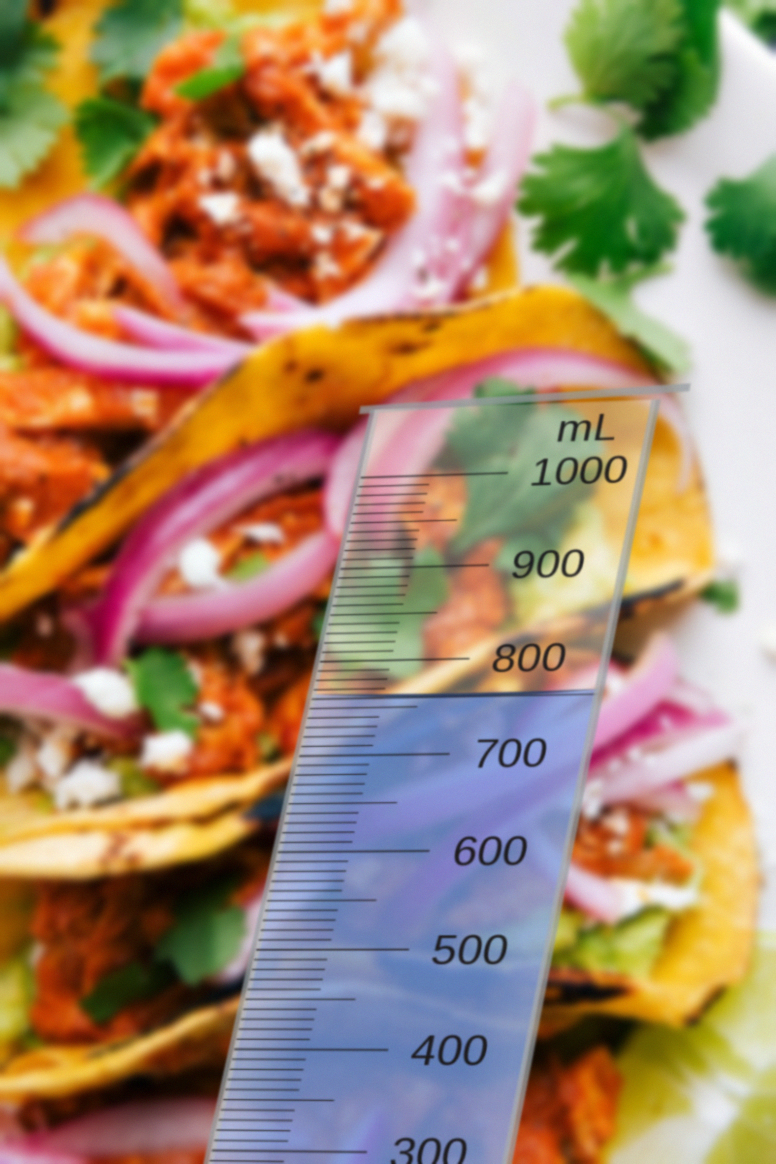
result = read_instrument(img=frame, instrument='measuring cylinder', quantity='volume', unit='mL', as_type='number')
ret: 760 mL
